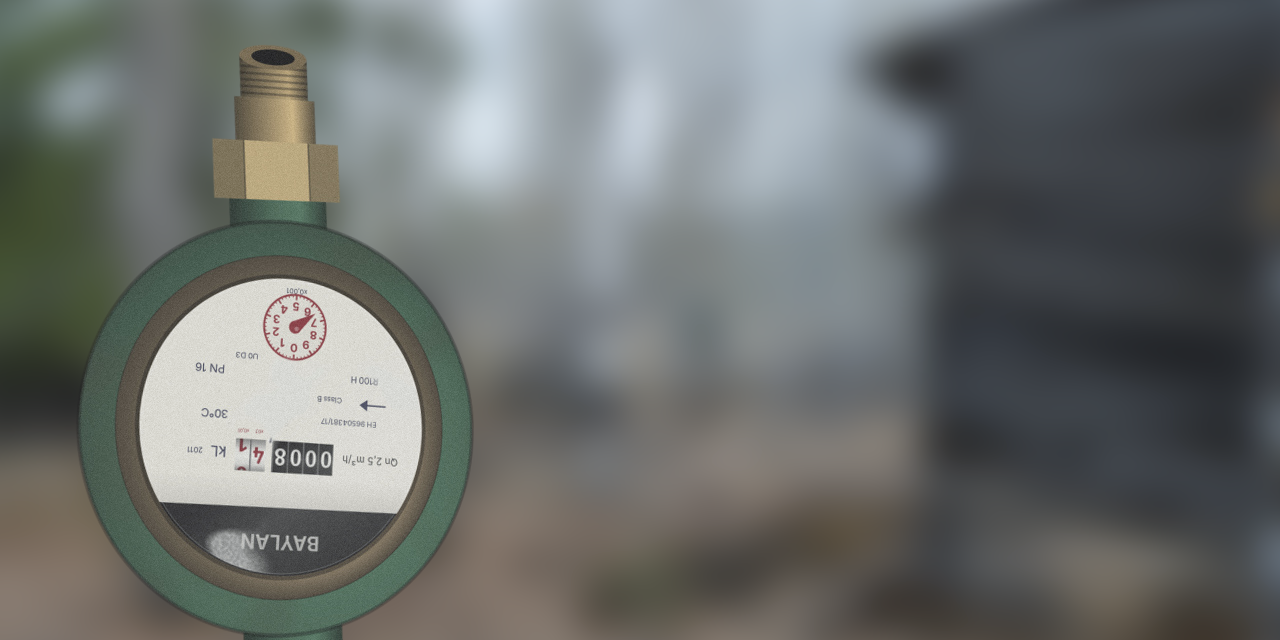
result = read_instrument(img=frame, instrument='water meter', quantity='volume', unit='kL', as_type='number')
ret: 8.406 kL
